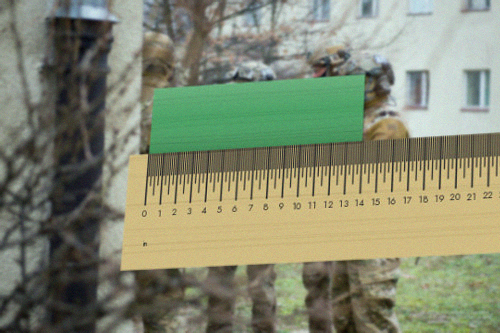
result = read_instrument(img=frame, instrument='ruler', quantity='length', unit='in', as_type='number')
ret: 14 in
